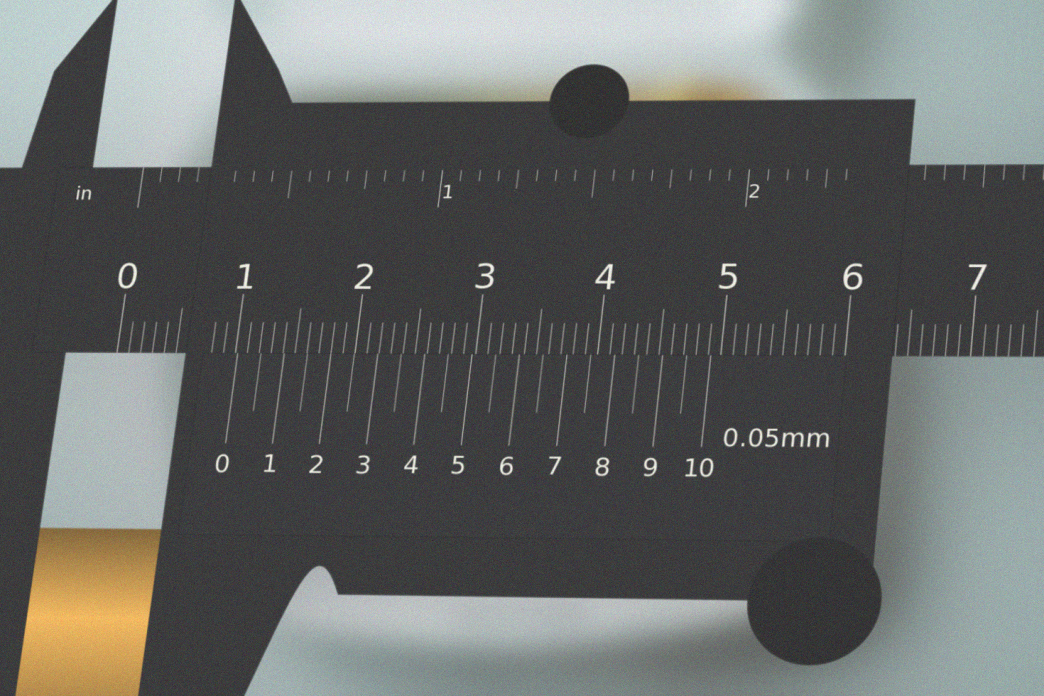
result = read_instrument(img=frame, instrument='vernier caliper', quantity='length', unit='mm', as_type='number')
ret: 10.2 mm
